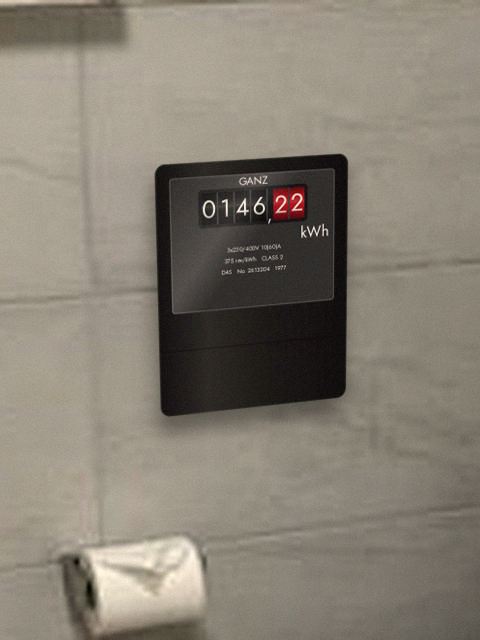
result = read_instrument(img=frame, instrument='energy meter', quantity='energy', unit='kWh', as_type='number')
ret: 146.22 kWh
